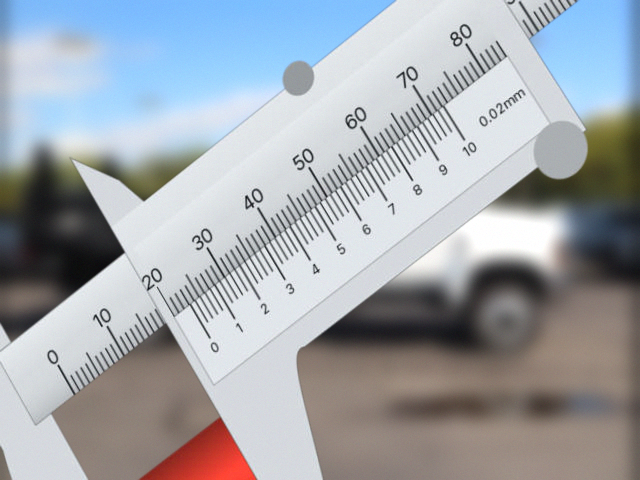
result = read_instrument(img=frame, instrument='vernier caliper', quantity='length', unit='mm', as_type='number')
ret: 23.2 mm
